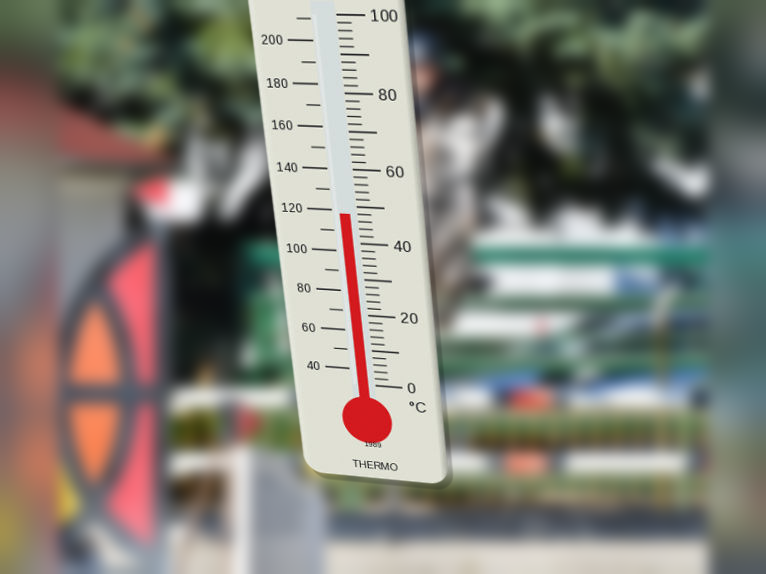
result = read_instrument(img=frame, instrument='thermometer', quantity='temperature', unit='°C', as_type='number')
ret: 48 °C
